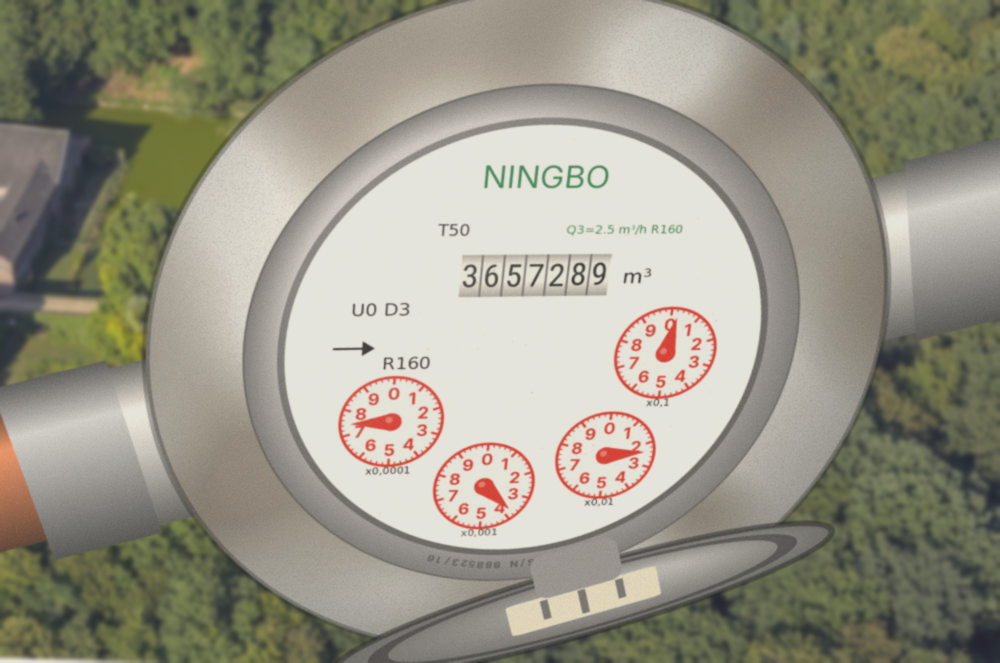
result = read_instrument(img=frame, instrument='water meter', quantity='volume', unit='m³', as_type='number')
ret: 3657289.0237 m³
